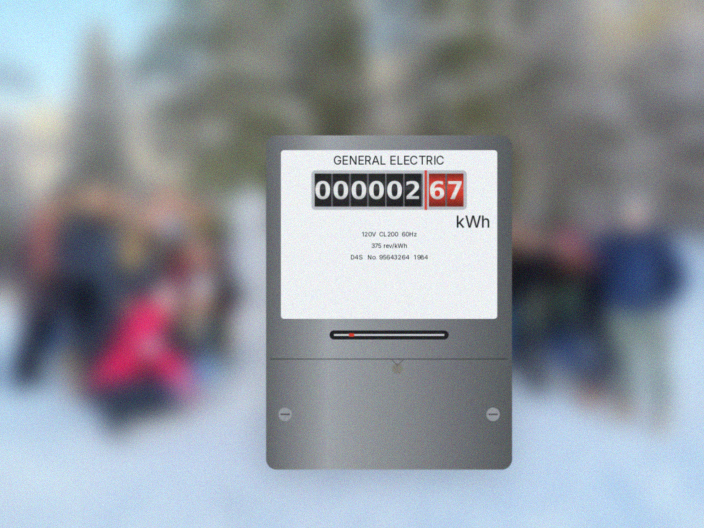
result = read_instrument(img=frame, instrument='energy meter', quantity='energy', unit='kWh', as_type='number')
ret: 2.67 kWh
